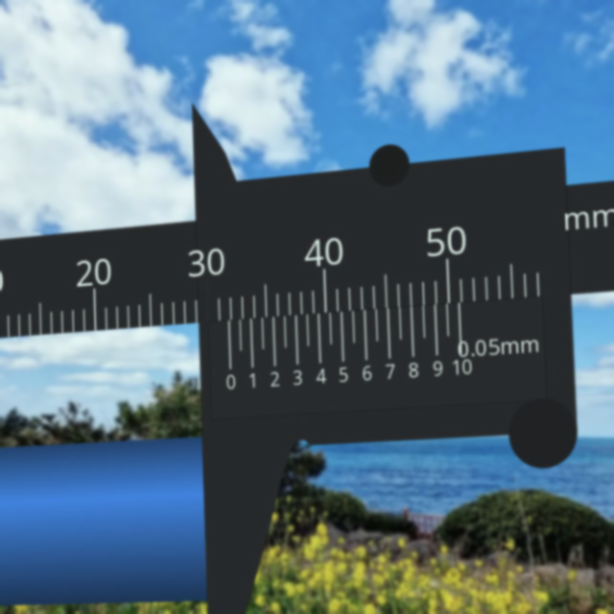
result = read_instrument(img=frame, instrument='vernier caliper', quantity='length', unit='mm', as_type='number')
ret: 31.8 mm
